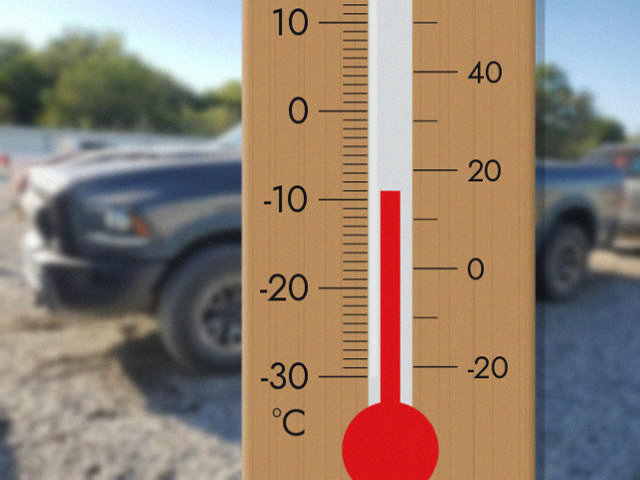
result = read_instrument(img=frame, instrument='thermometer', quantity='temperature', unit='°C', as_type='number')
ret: -9 °C
